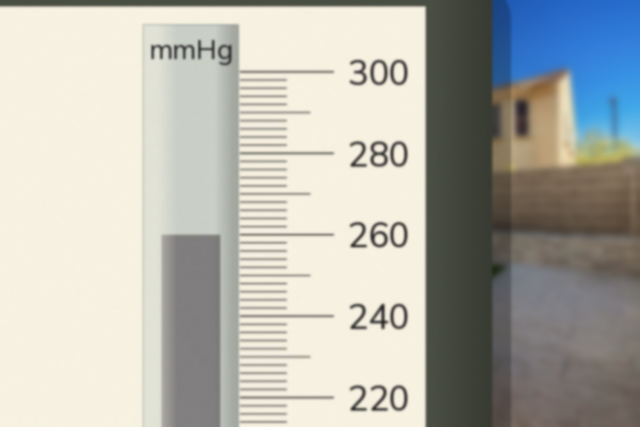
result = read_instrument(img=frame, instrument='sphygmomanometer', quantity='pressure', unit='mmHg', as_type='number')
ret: 260 mmHg
